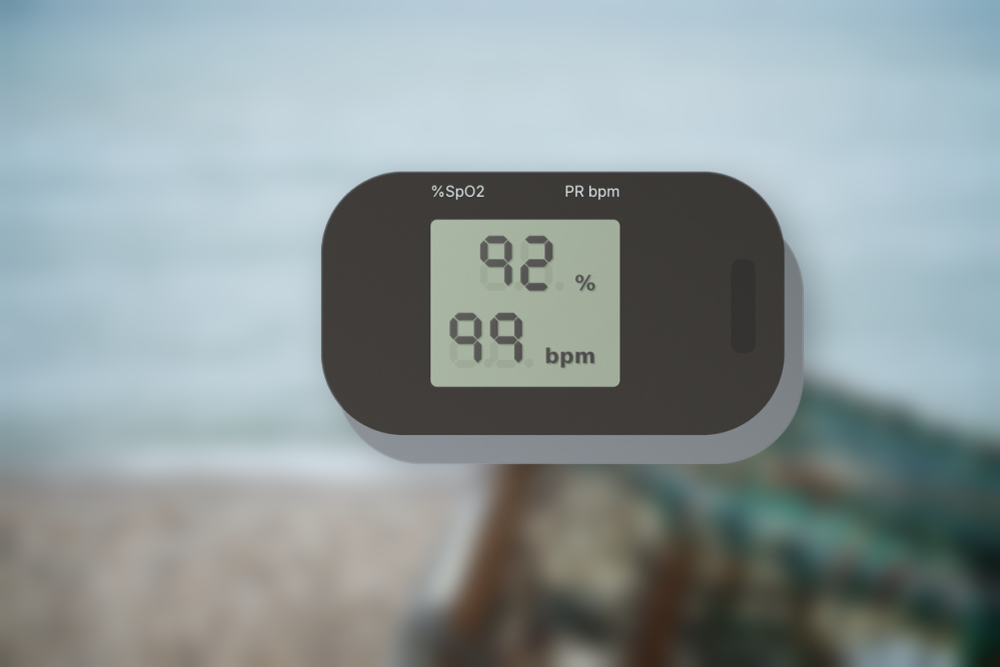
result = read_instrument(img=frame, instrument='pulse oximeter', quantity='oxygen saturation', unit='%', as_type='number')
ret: 92 %
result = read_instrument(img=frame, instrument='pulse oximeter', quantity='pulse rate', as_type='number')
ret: 99 bpm
